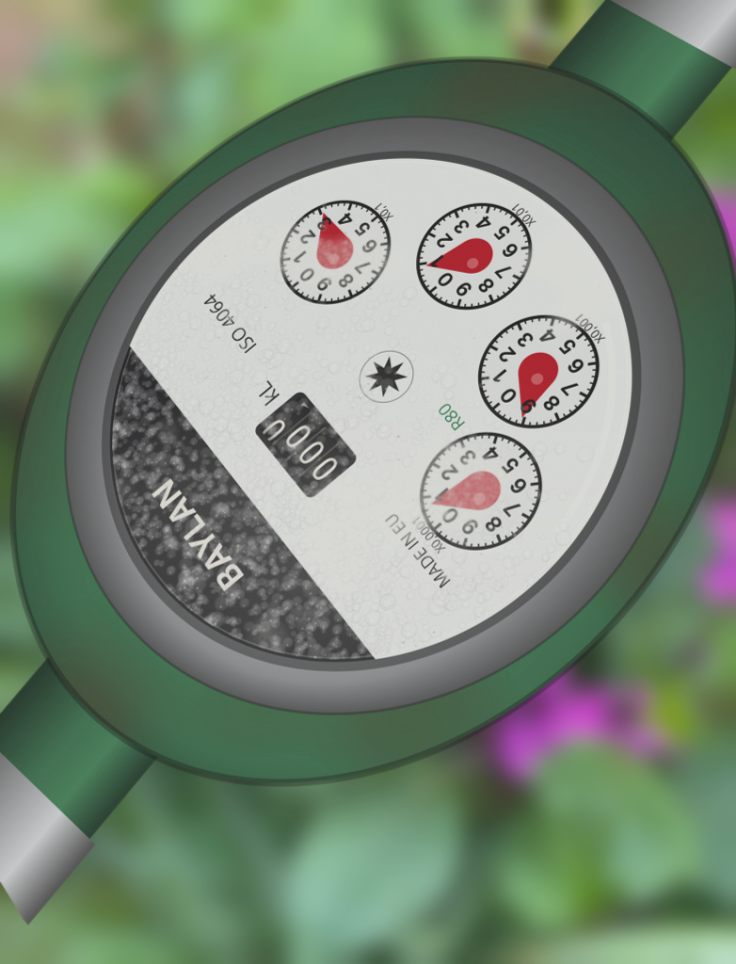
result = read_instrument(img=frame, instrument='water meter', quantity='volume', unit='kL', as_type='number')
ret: 0.3090 kL
